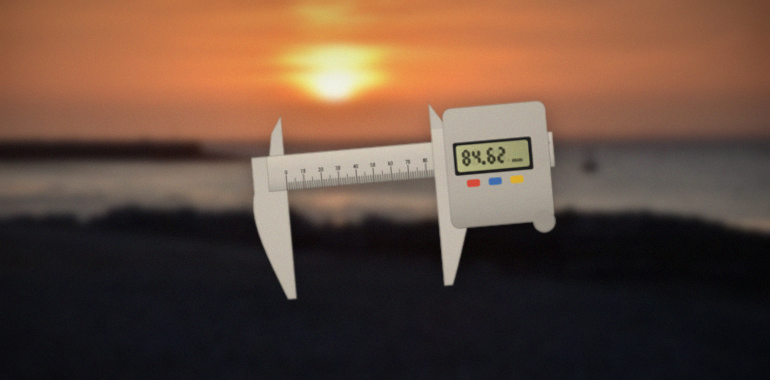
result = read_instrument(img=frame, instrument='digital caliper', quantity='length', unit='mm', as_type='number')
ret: 84.62 mm
